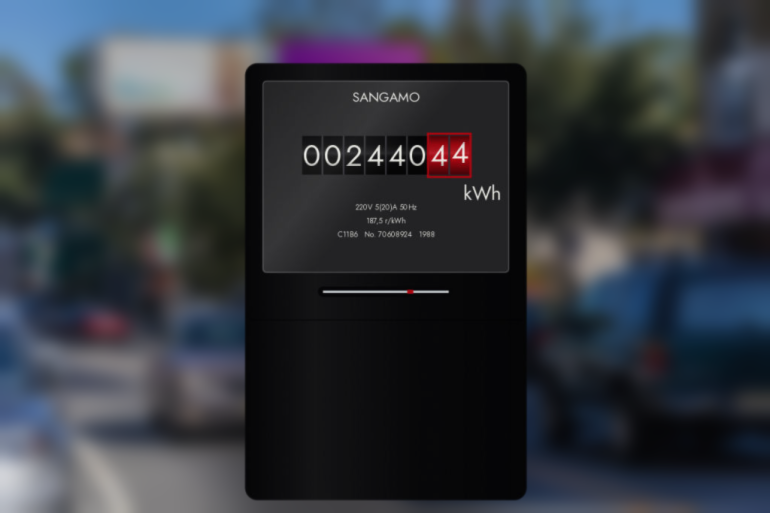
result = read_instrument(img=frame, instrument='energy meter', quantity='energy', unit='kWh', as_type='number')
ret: 2440.44 kWh
